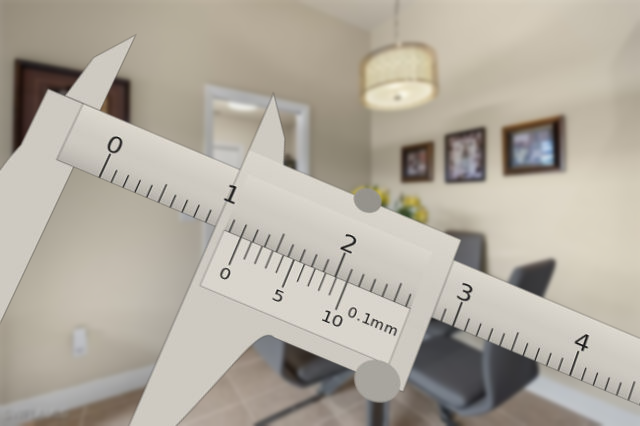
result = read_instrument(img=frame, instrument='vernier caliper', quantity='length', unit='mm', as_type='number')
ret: 12.0 mm
